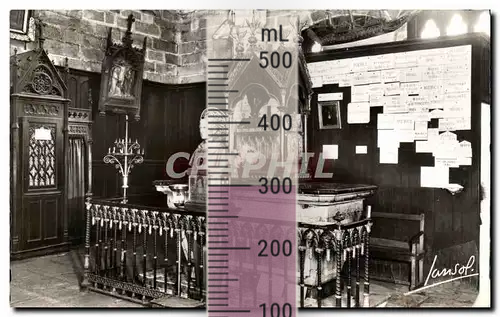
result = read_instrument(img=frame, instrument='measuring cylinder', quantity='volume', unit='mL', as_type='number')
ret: 300 mL
